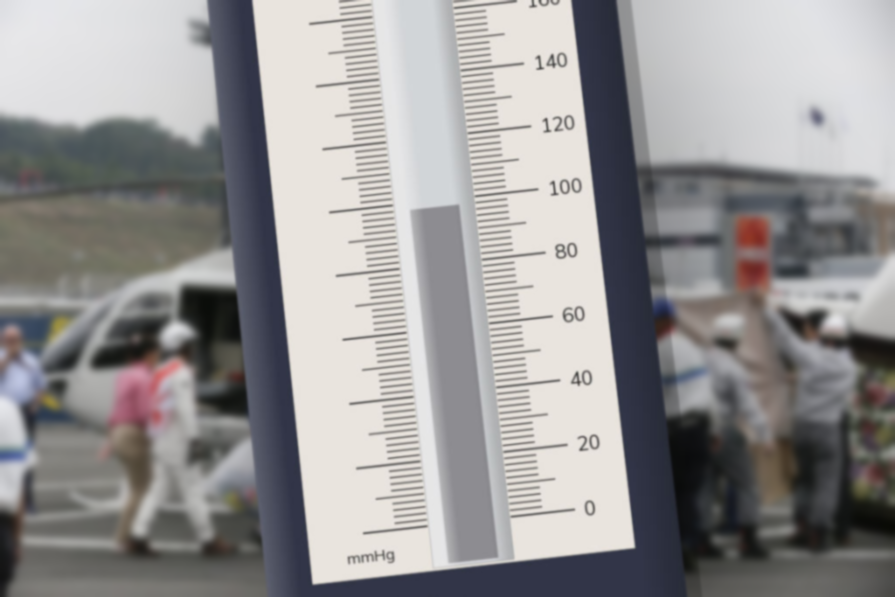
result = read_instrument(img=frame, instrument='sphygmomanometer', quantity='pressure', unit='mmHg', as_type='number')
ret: 98 mmHg
